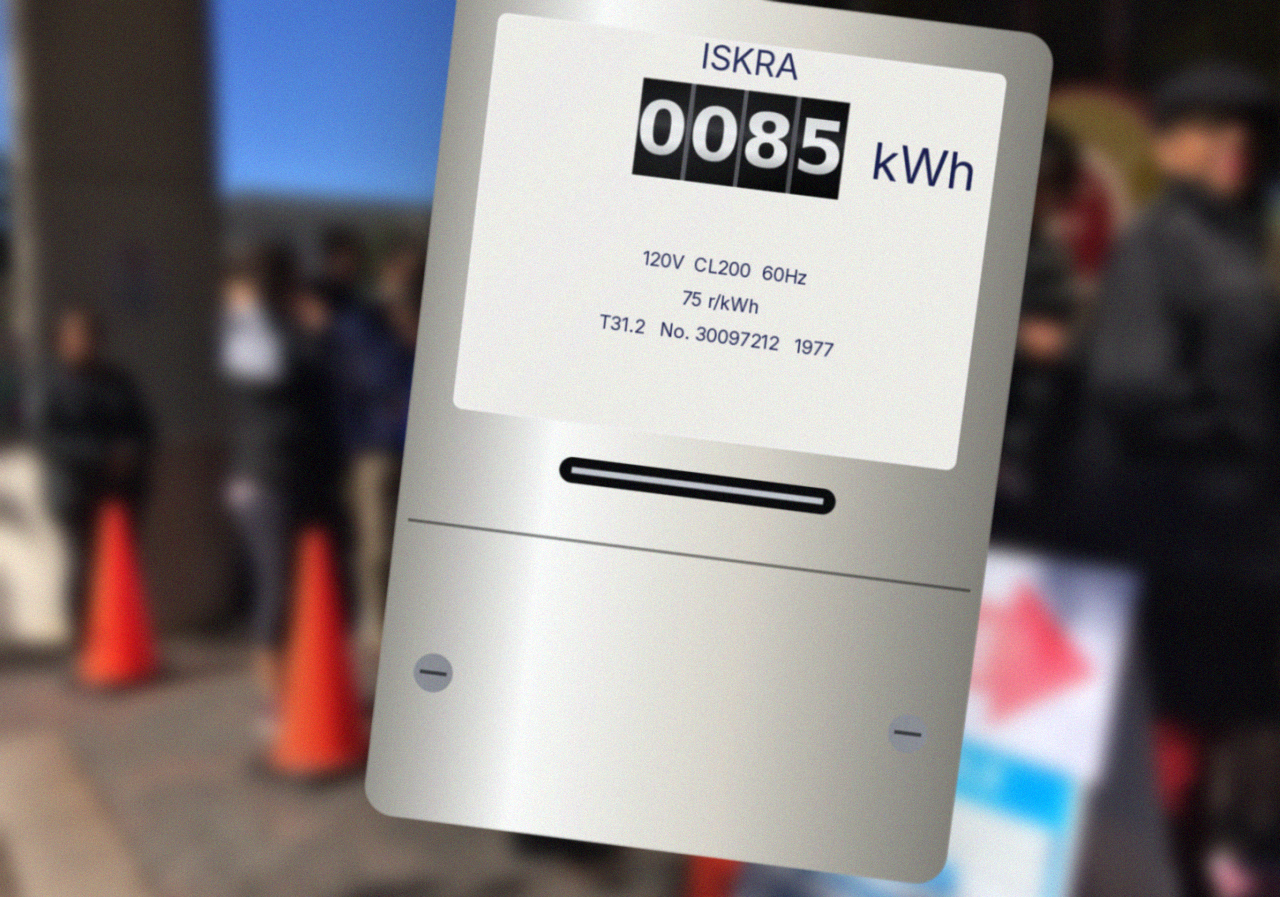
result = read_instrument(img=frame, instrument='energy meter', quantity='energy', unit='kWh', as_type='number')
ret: 85 kWh
